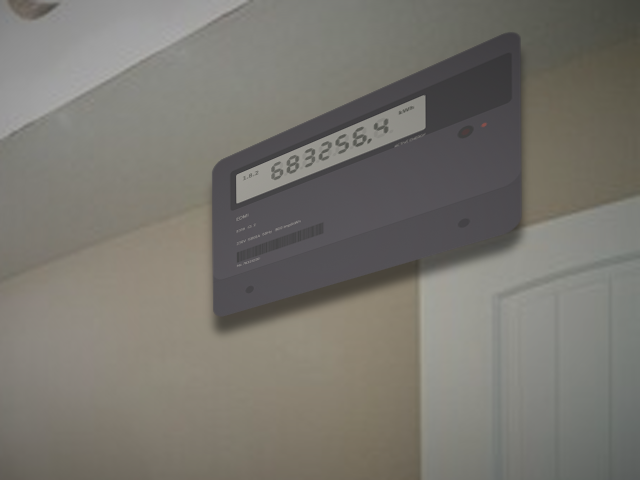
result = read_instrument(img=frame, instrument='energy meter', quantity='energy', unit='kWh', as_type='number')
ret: 683256.4 kWh
